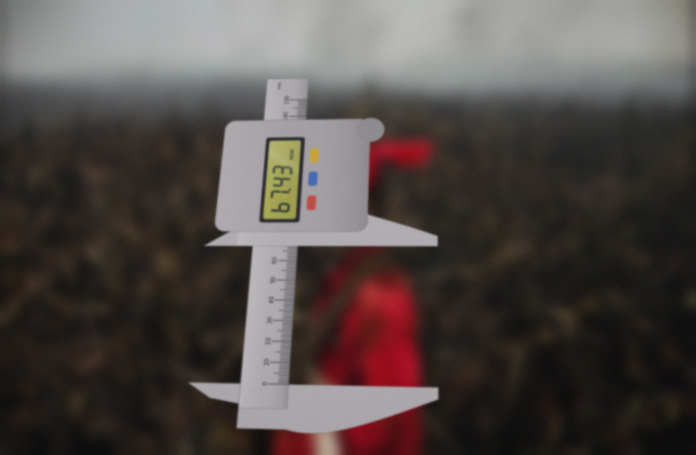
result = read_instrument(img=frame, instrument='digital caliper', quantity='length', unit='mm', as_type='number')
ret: 67.43 mm
